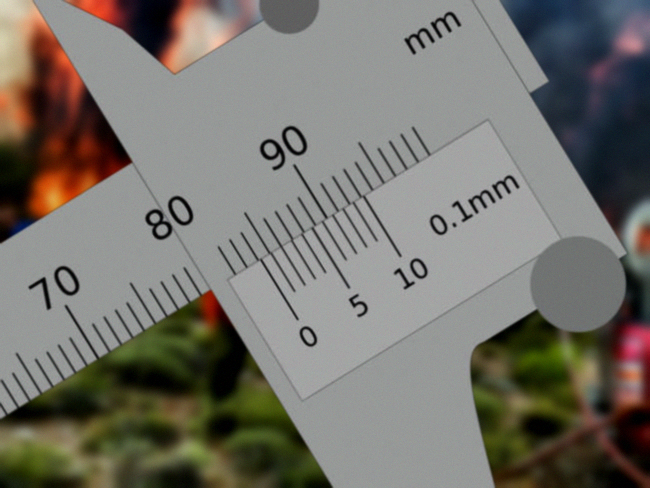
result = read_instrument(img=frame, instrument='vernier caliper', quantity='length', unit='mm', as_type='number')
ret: 84.2 mm
